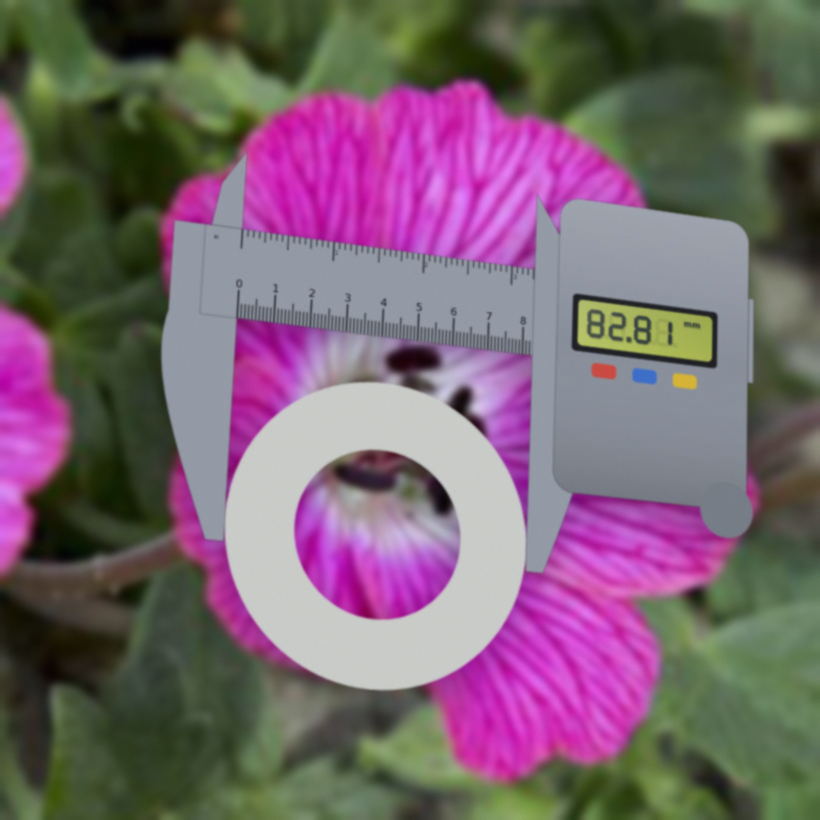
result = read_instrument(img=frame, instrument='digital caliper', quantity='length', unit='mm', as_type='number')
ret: 82.81 mm
